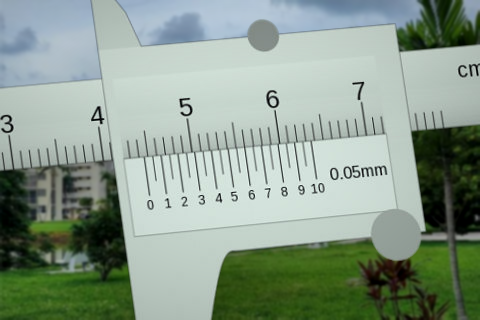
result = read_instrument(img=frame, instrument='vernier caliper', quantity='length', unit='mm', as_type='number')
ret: 44.6 mm
